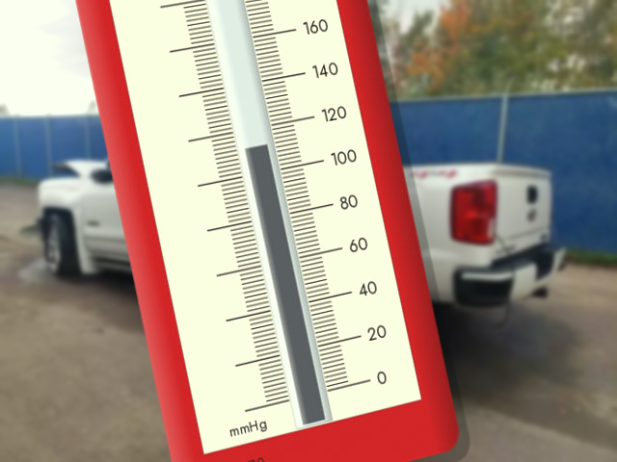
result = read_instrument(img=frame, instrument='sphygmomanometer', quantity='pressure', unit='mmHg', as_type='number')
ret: 112 mmHg
